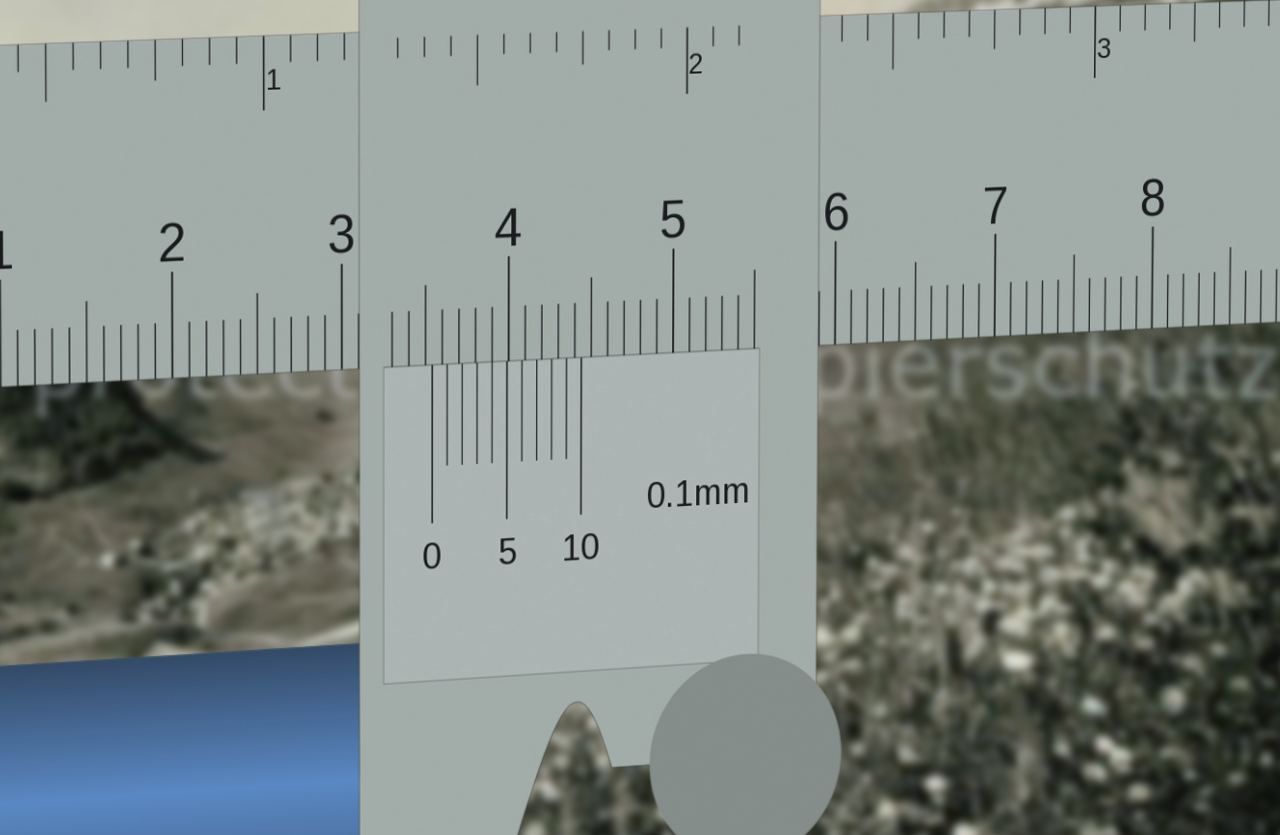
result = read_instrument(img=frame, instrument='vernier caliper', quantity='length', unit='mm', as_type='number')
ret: 35.4 mm
